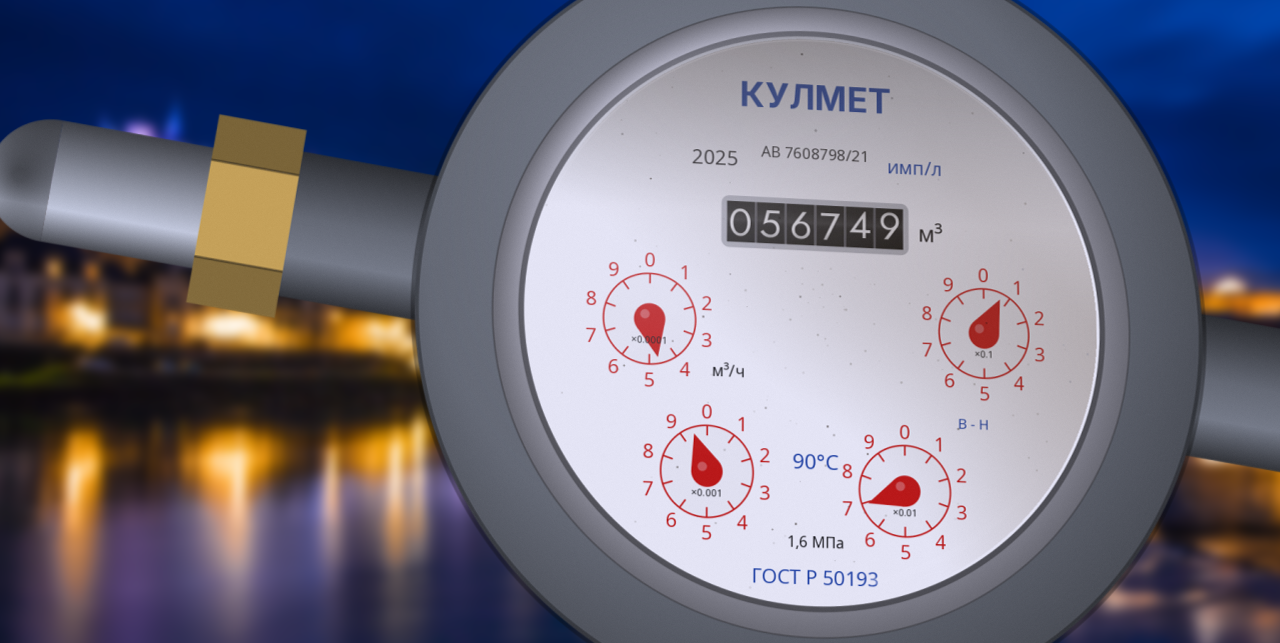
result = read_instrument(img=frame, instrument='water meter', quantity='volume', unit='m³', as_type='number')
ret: 56749.0694 m³
